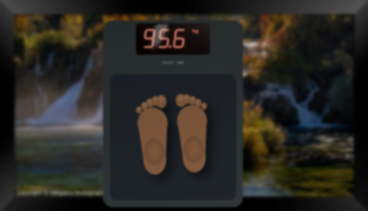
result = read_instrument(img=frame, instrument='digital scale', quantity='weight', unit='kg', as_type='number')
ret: 95.6 kg
